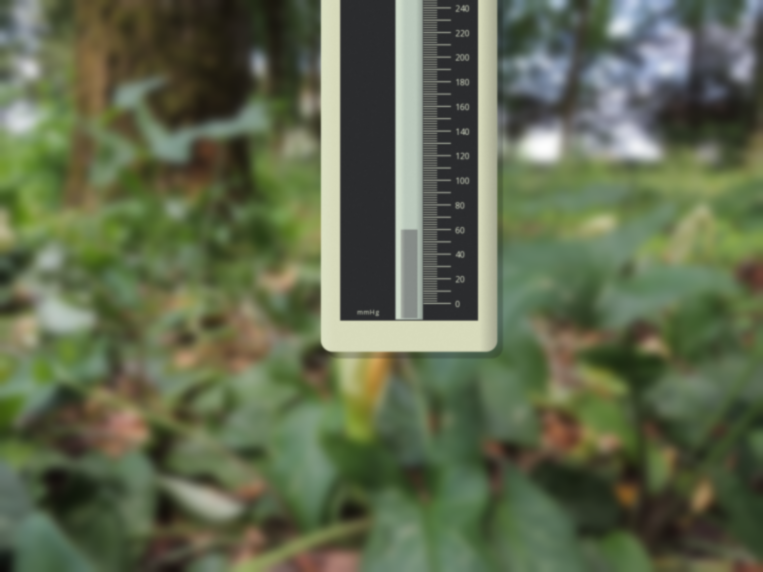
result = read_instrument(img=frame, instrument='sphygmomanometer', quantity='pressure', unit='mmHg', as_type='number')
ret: 60 mmHg
